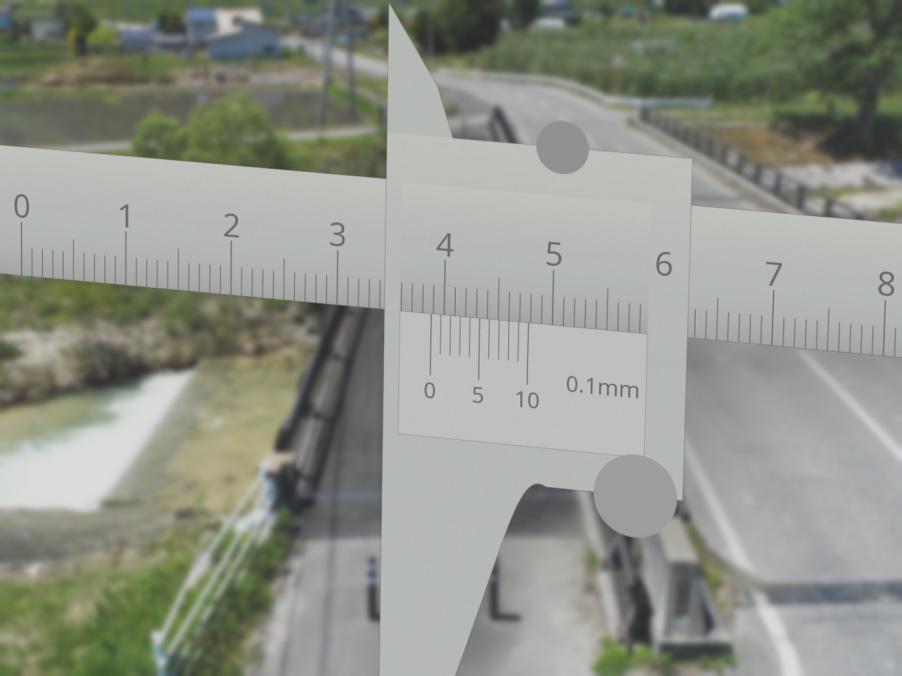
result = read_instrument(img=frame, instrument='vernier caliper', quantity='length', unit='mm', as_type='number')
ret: 38.8 mm
